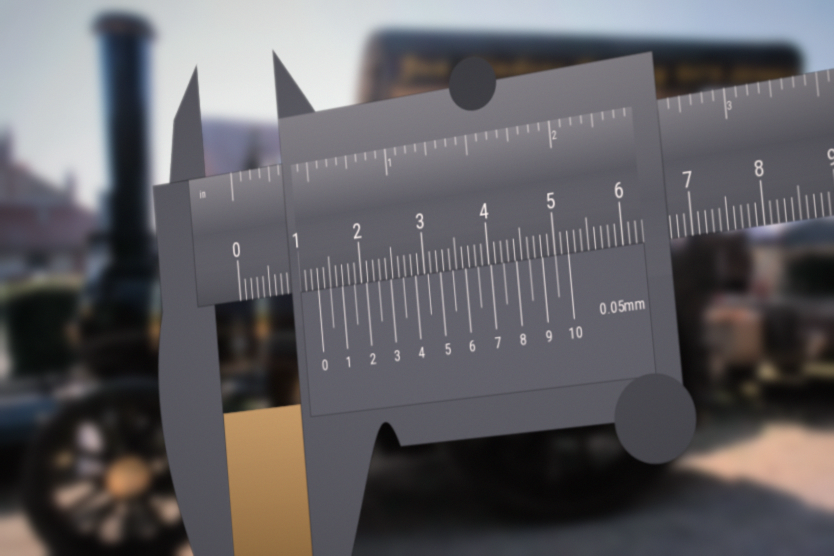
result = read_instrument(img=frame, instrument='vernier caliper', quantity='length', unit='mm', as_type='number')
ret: 13.0 mm
